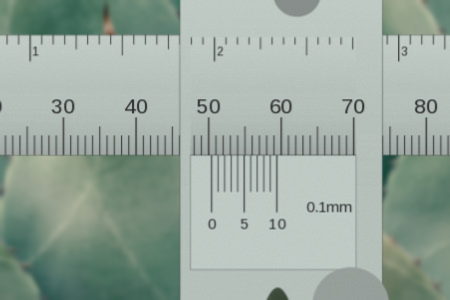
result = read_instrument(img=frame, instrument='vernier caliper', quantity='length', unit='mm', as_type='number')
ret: 50.4 mm
